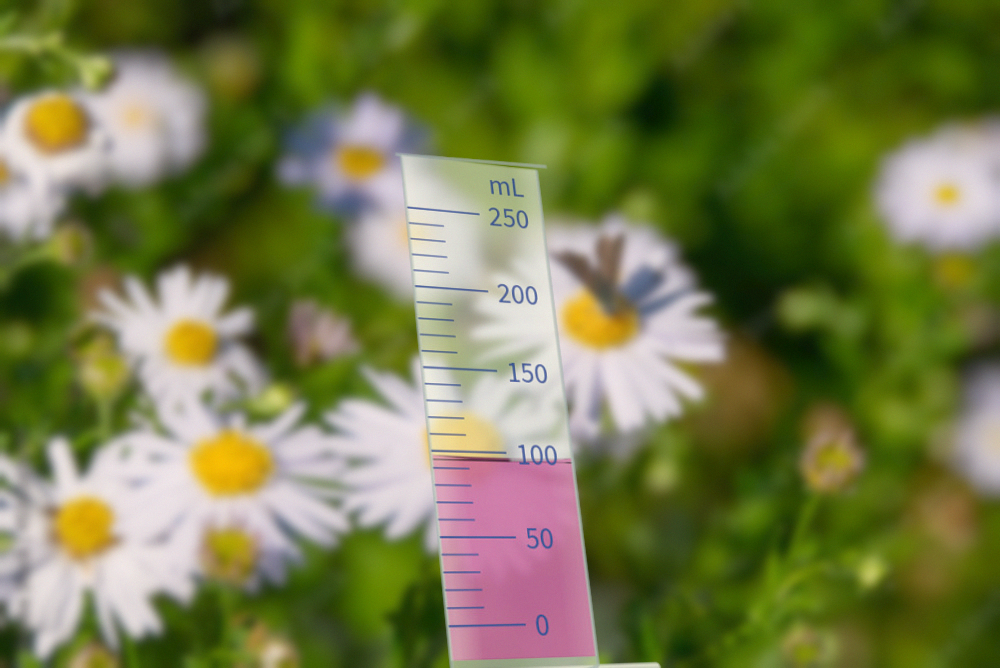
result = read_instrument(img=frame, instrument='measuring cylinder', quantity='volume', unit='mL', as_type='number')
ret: 95 mL
